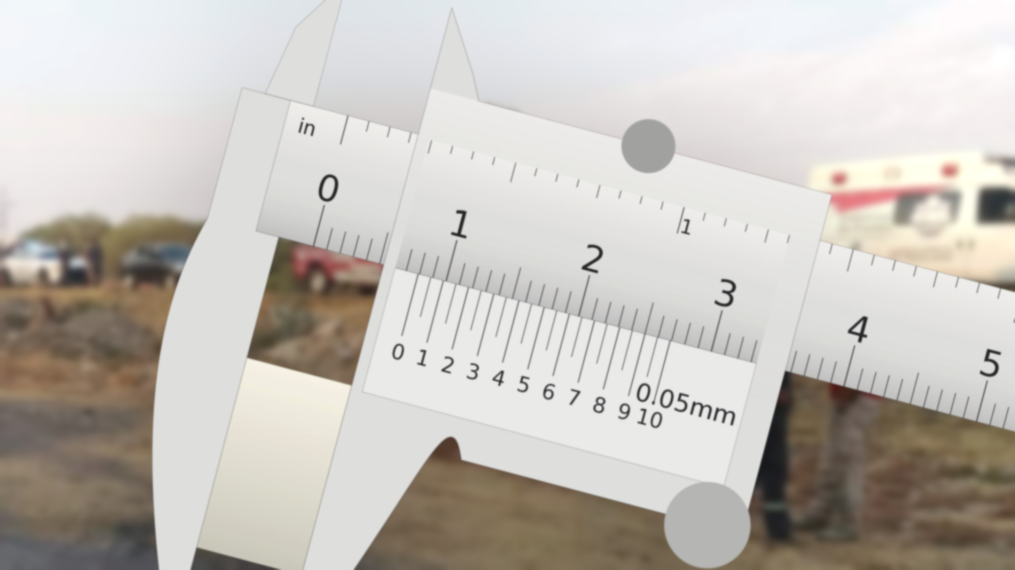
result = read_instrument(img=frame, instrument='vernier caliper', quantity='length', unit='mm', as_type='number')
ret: 7.9 mm
